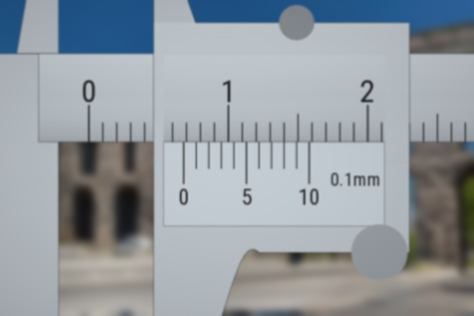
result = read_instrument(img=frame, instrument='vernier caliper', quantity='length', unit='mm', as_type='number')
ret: 6.8 mm
